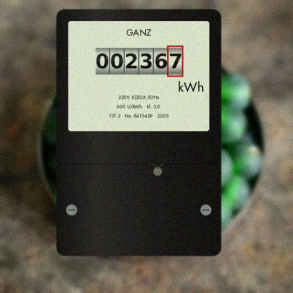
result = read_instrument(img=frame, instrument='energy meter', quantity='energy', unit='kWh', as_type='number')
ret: 236.7 kWh
